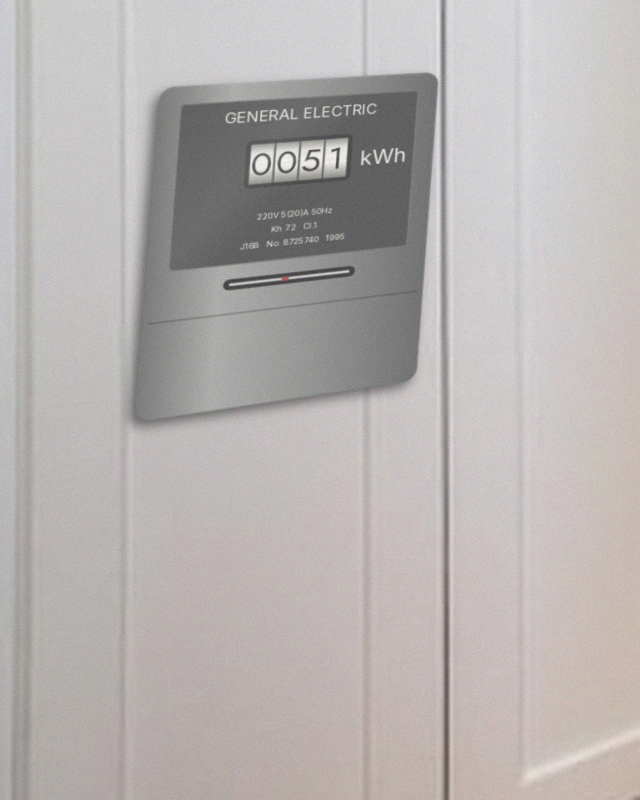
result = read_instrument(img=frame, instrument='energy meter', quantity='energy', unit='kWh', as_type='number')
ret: 51 kWh
